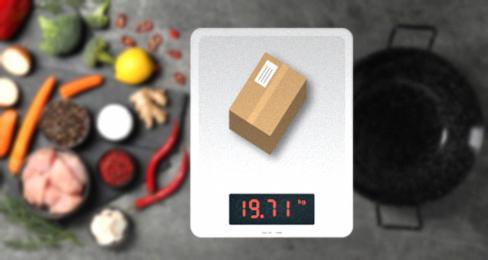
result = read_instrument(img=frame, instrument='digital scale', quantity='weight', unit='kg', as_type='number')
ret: 19.71 kg
